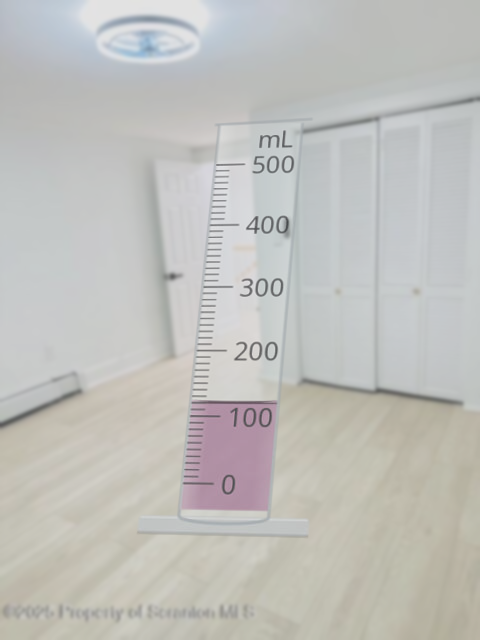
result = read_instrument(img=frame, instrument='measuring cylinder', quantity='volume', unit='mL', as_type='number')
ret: 120 mL
